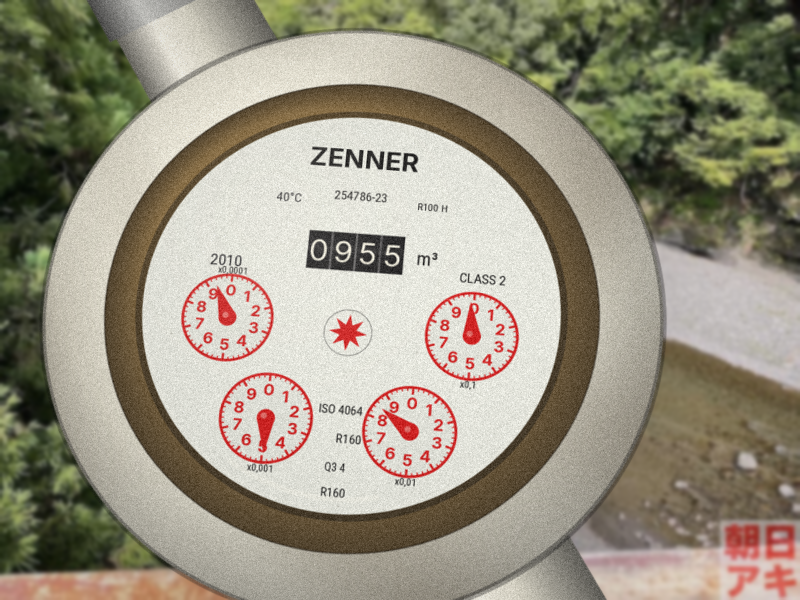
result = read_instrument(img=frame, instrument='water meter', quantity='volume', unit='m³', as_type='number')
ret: 954.9849 m³
